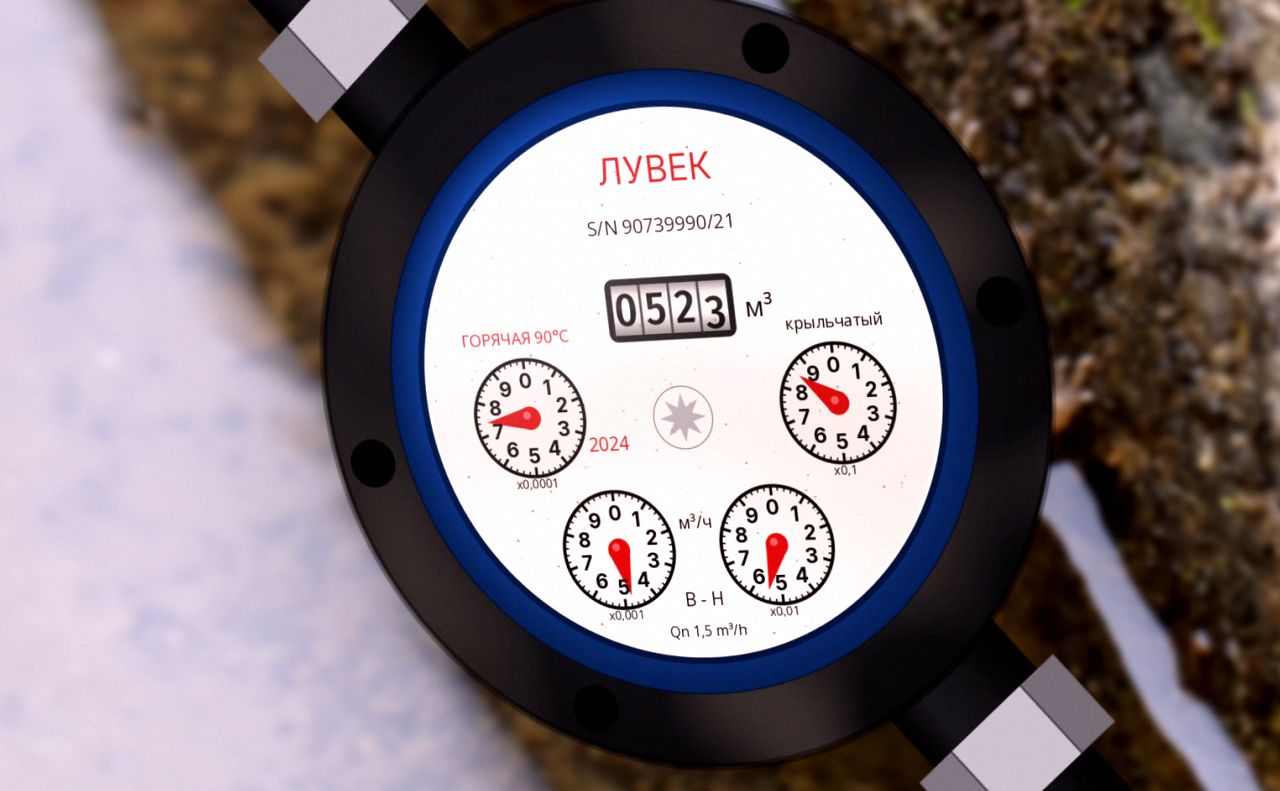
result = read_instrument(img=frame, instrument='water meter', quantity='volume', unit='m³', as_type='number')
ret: 522.8547 m³
